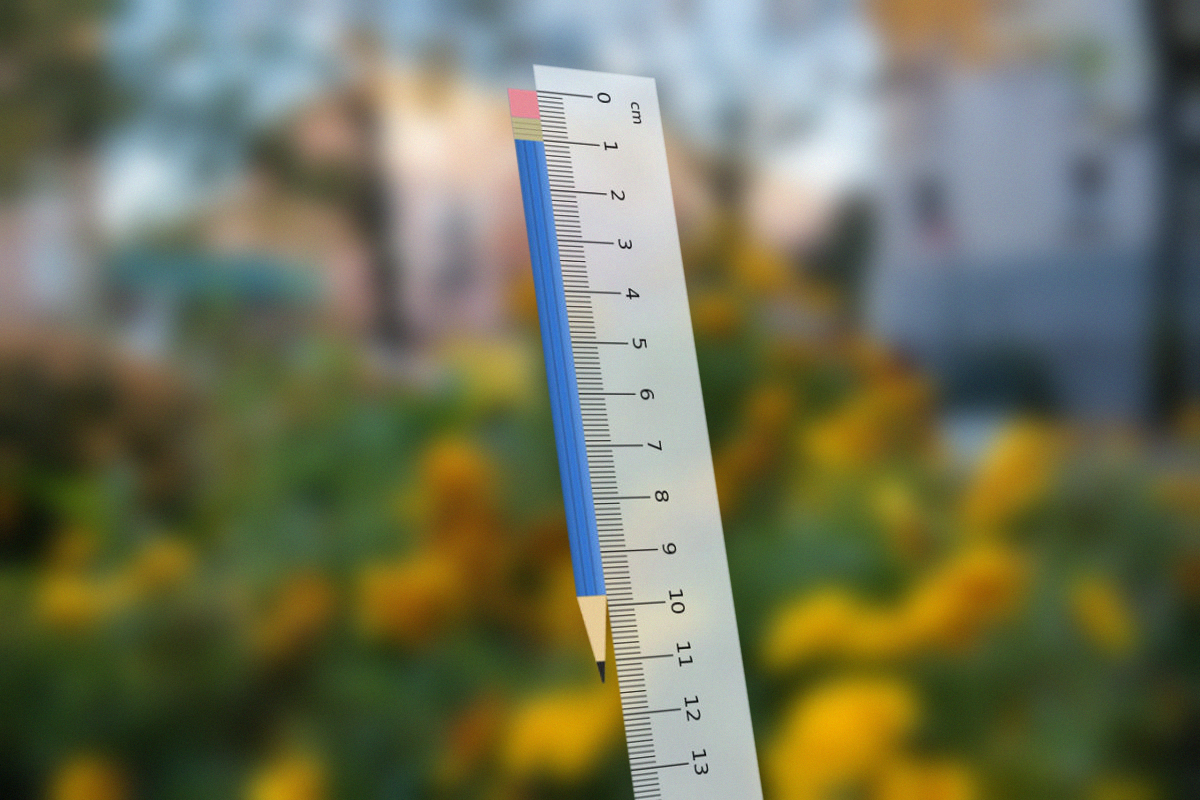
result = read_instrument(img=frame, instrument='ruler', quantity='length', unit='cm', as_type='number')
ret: 11.4 cm
